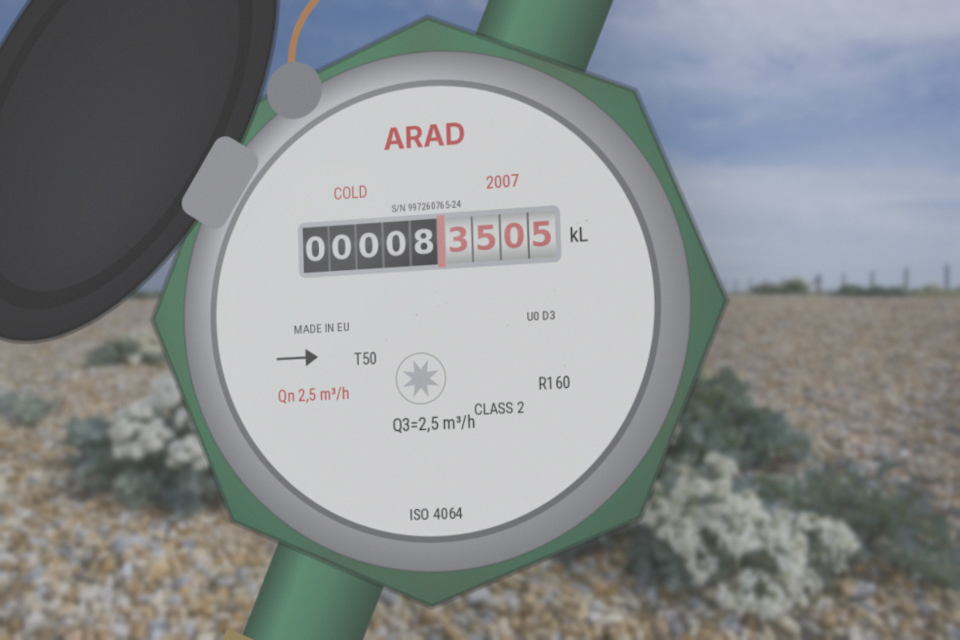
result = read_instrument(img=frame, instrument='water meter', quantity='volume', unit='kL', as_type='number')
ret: 8.3505 kL
